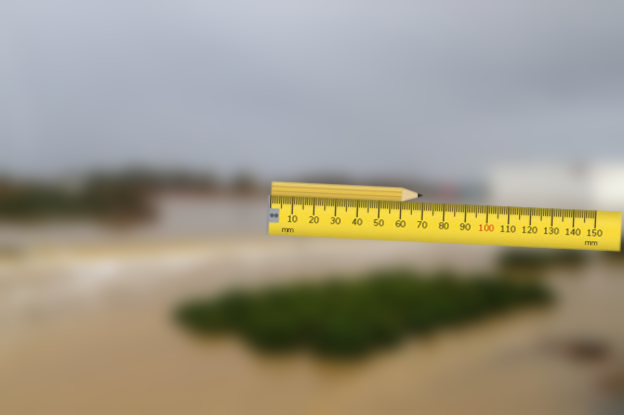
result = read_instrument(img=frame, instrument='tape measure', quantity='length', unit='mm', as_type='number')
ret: 70 mm
